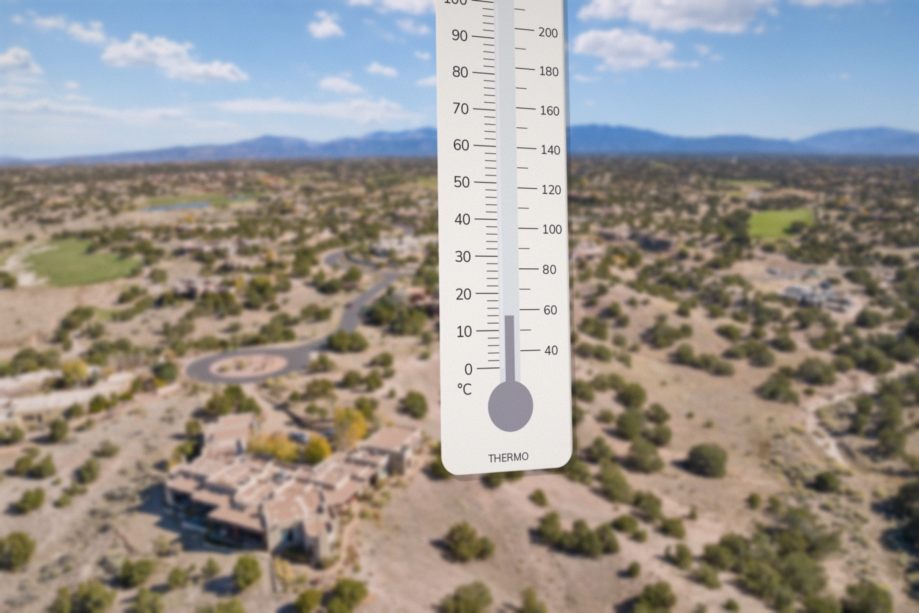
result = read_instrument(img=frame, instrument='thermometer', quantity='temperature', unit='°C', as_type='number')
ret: 14 °C
